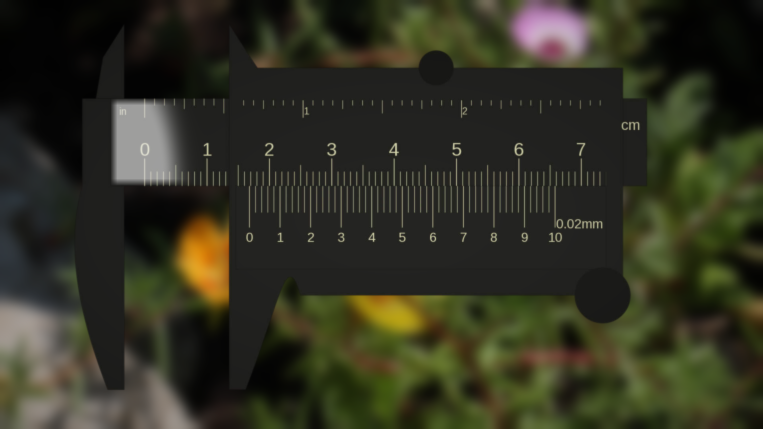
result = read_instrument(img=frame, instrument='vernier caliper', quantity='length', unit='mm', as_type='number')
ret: 16.8 mm
